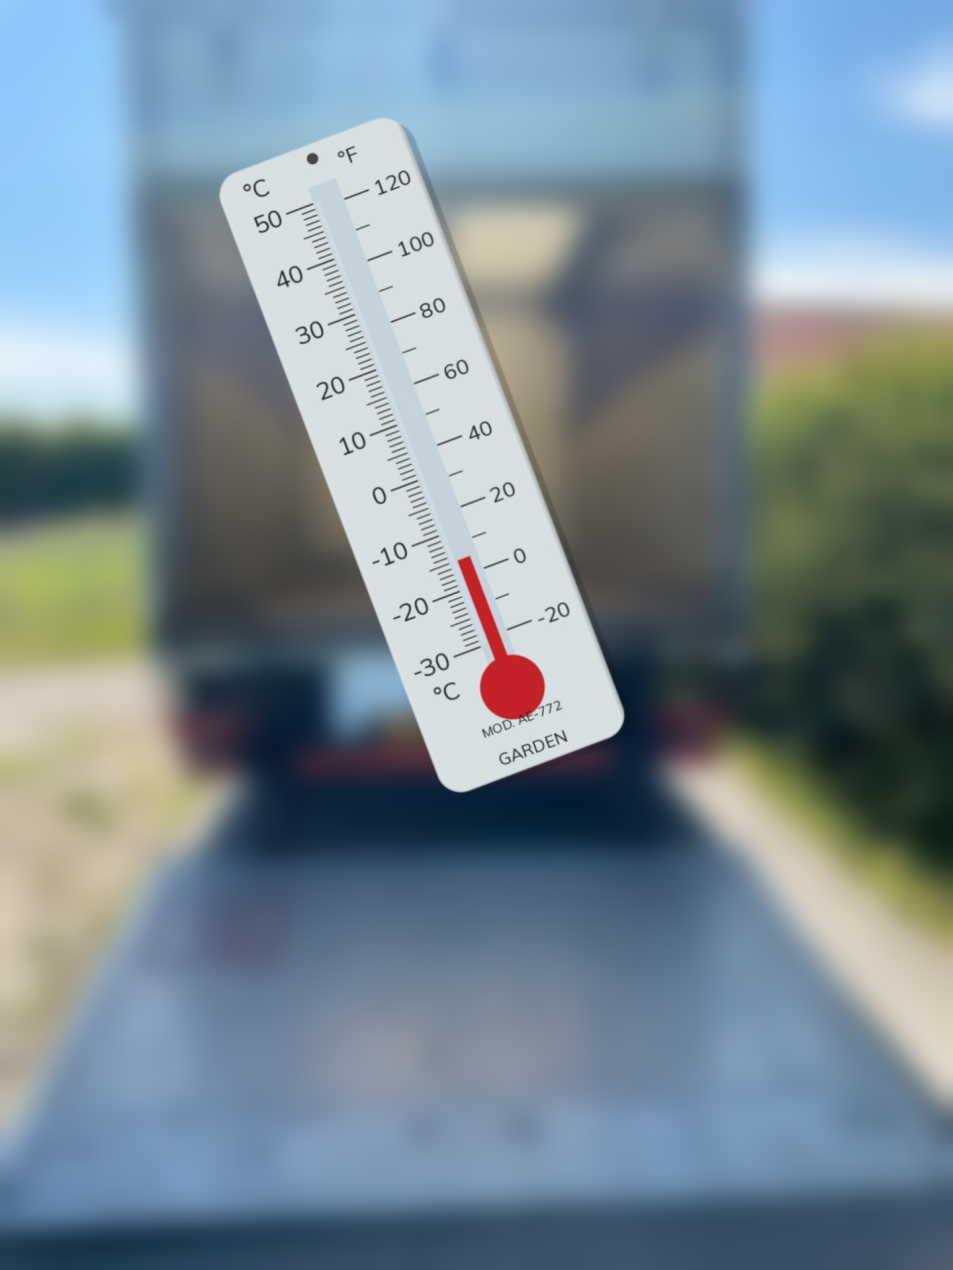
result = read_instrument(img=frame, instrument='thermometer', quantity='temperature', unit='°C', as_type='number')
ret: -15 °C
